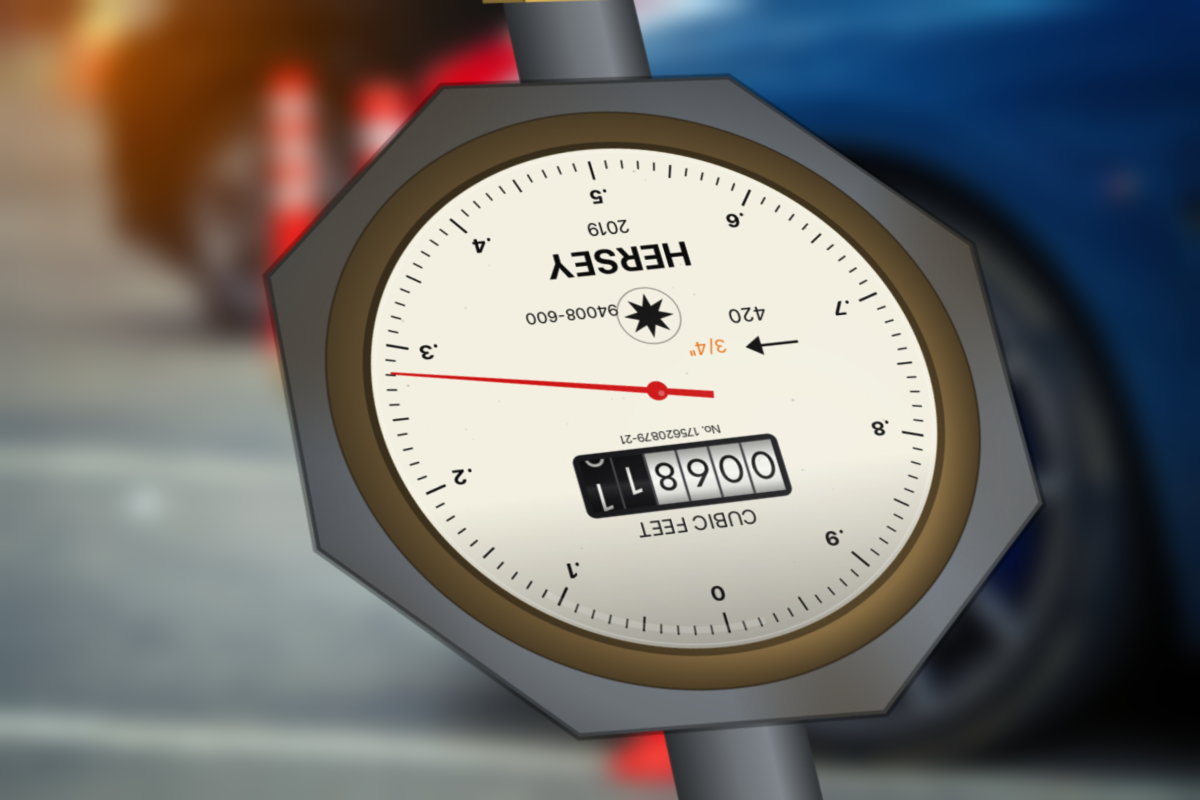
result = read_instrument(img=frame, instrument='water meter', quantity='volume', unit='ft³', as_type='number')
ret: 6811.28 ft³
